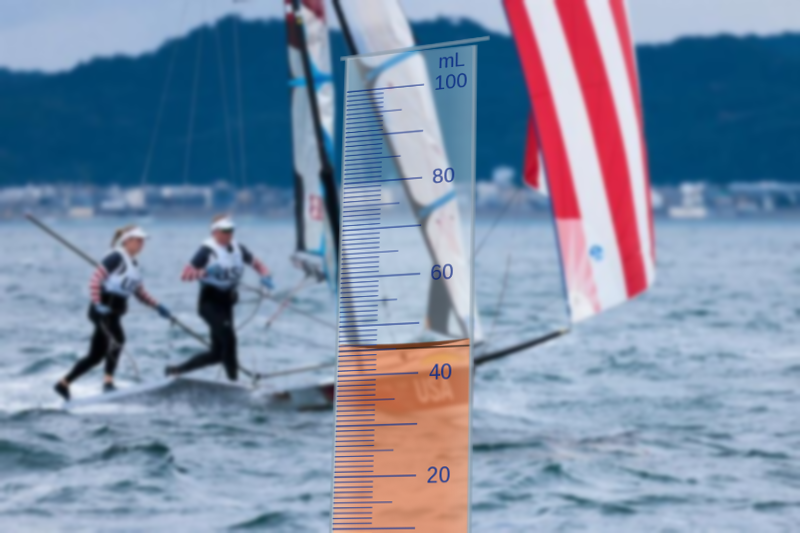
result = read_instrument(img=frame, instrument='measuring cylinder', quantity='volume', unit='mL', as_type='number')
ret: 45 mL
